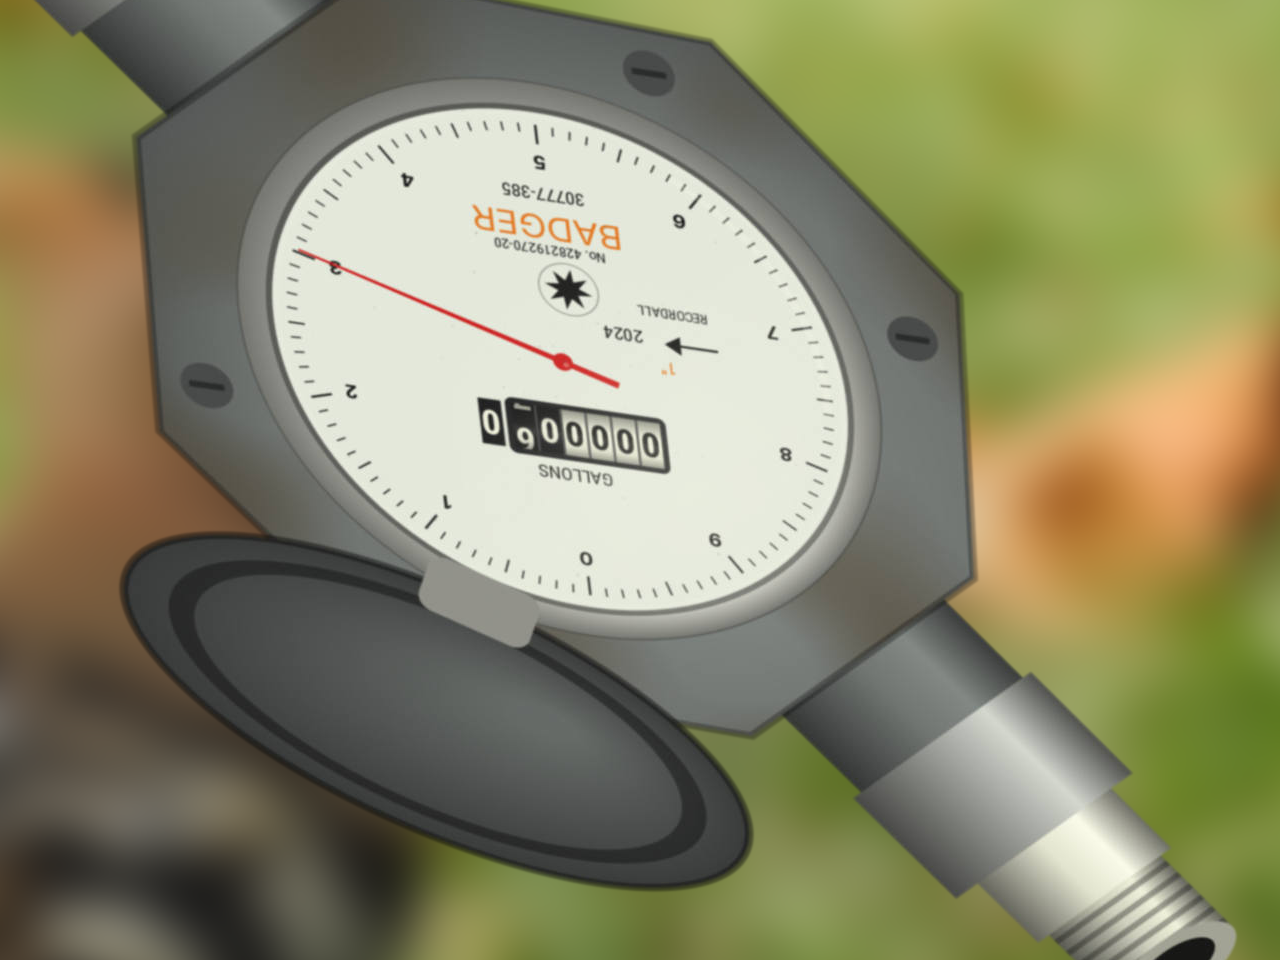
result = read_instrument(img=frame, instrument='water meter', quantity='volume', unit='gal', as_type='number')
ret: 63.0 gal
